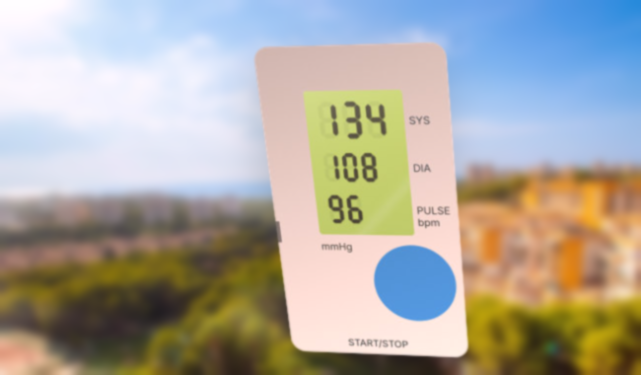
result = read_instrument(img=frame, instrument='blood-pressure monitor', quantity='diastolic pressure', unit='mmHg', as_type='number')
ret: 108 mmHg
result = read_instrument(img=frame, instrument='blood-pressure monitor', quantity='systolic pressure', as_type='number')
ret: 134 mmHg
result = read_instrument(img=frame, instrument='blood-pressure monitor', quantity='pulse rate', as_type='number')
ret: 96 bpm
